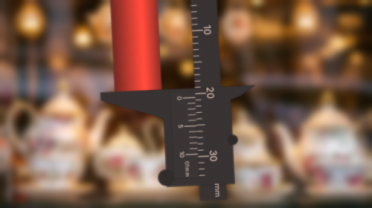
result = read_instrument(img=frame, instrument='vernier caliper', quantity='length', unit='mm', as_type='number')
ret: 20.6 mm
